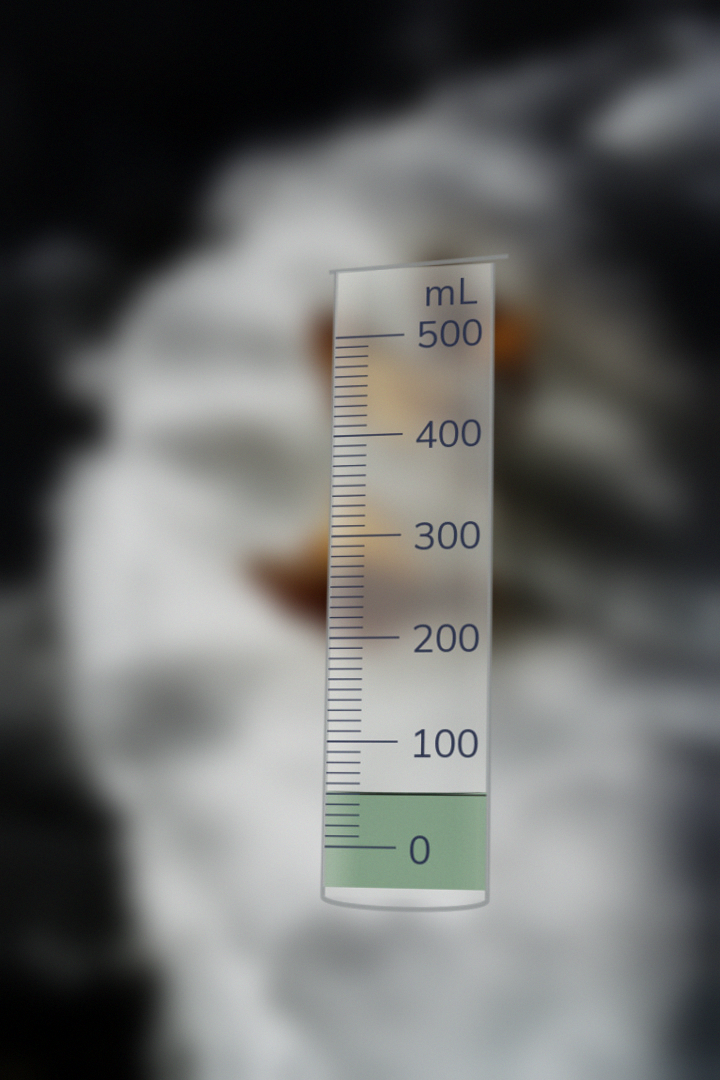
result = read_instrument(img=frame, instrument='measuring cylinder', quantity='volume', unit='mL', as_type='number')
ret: 50 mL
